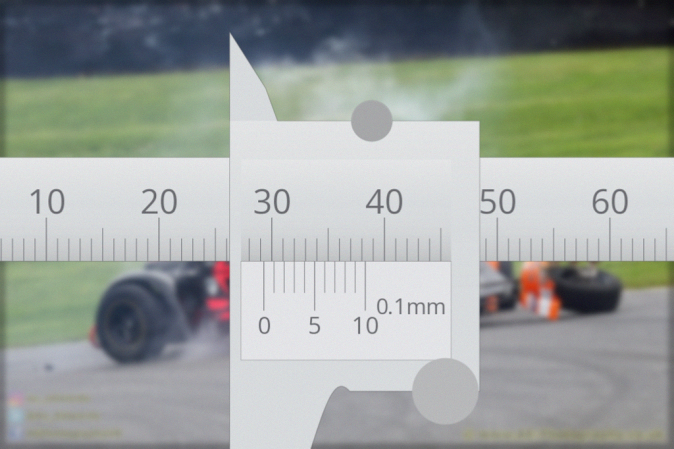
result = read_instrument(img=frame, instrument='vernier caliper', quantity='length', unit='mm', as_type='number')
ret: 29.3 mm
